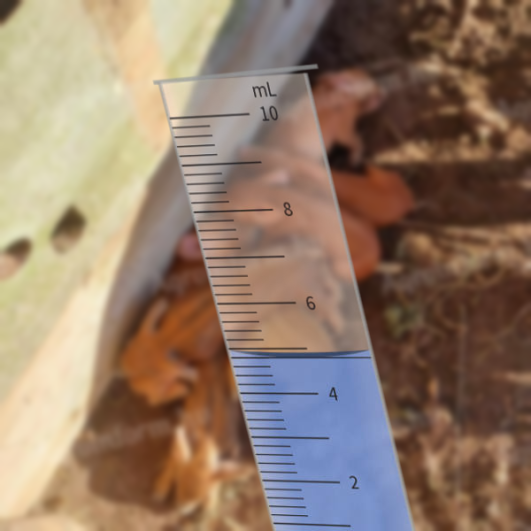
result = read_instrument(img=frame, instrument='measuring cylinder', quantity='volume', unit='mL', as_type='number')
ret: 4.8 mL
